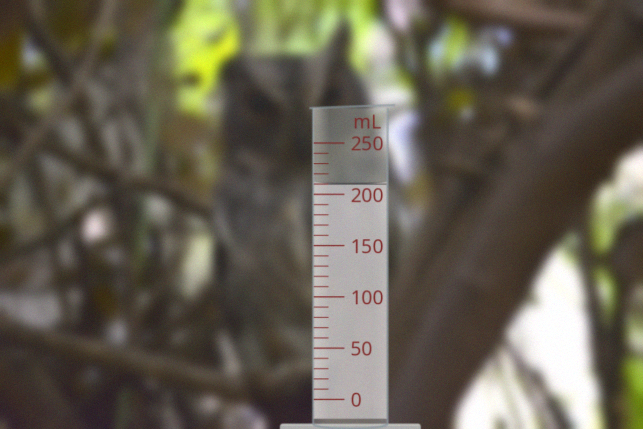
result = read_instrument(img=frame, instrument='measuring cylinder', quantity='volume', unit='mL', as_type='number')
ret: 210 mL
